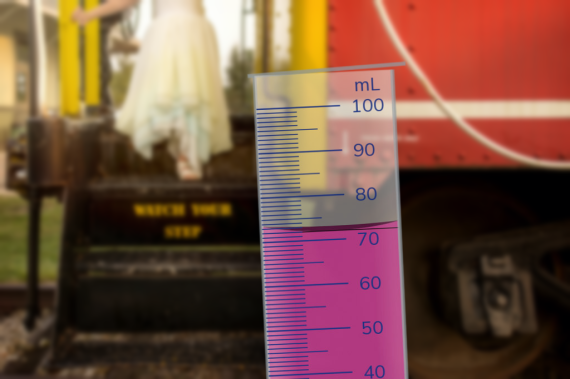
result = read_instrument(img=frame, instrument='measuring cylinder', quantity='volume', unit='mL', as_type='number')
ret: 72 mL
